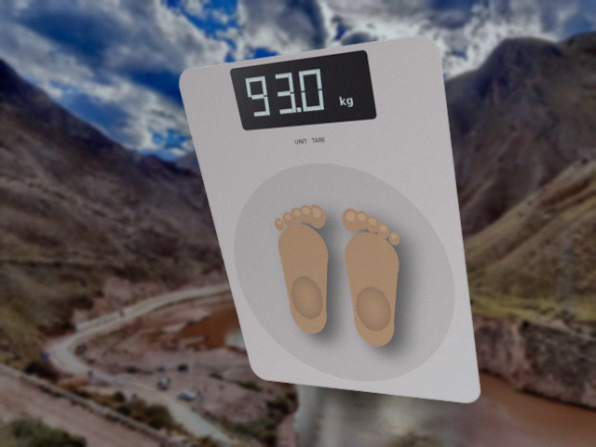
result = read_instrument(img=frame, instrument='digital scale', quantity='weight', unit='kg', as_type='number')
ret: 93.0 kg
